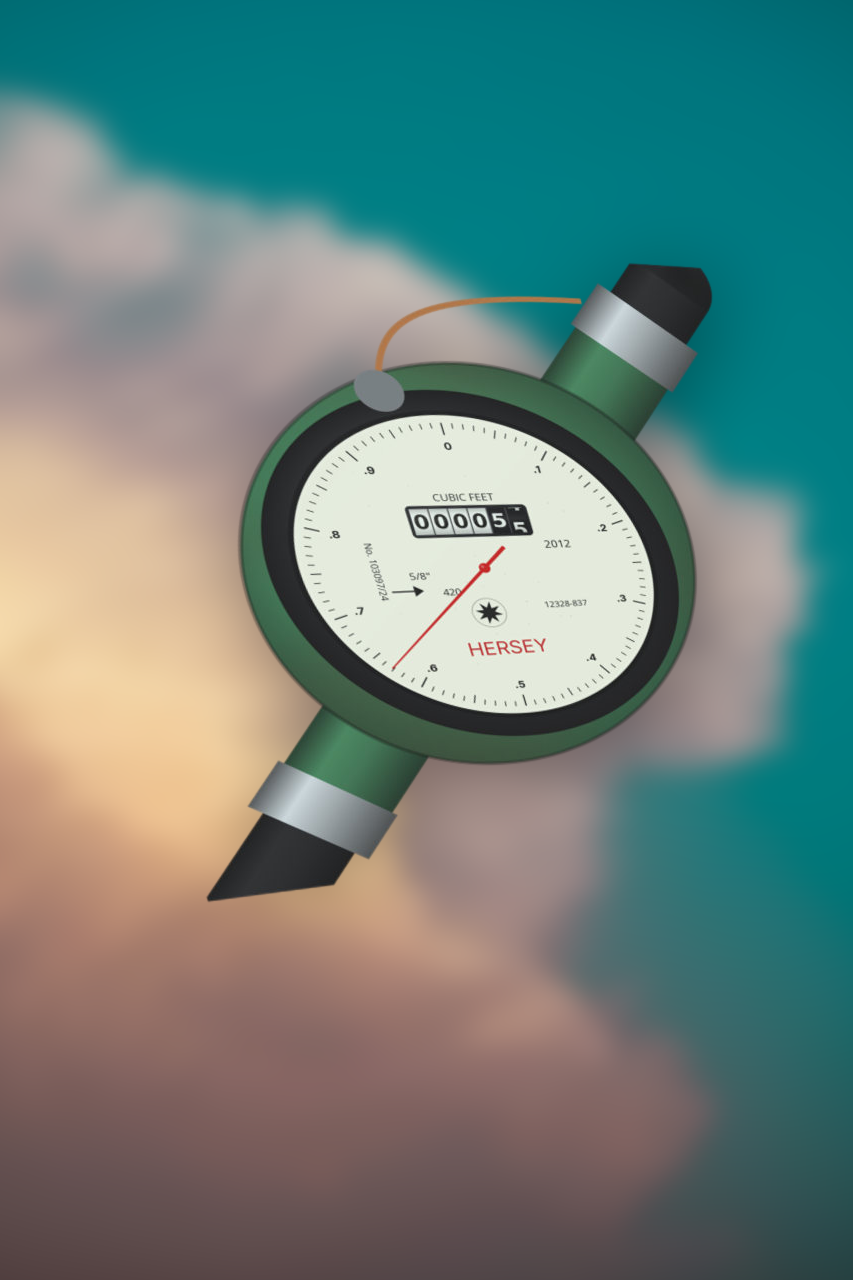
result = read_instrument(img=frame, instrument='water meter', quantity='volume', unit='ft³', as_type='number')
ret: 54.63 ft³
